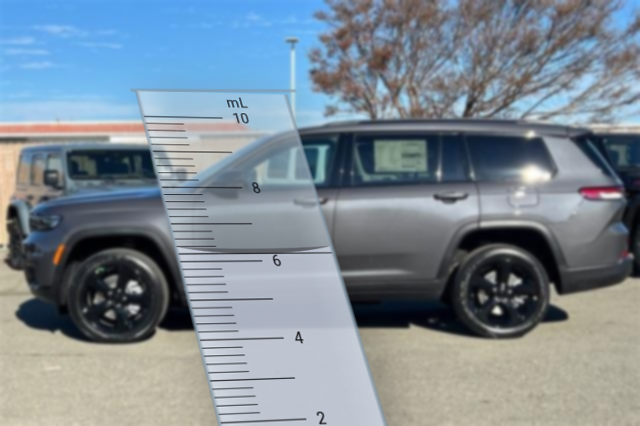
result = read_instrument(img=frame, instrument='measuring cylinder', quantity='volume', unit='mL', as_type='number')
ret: 6.2 mL
